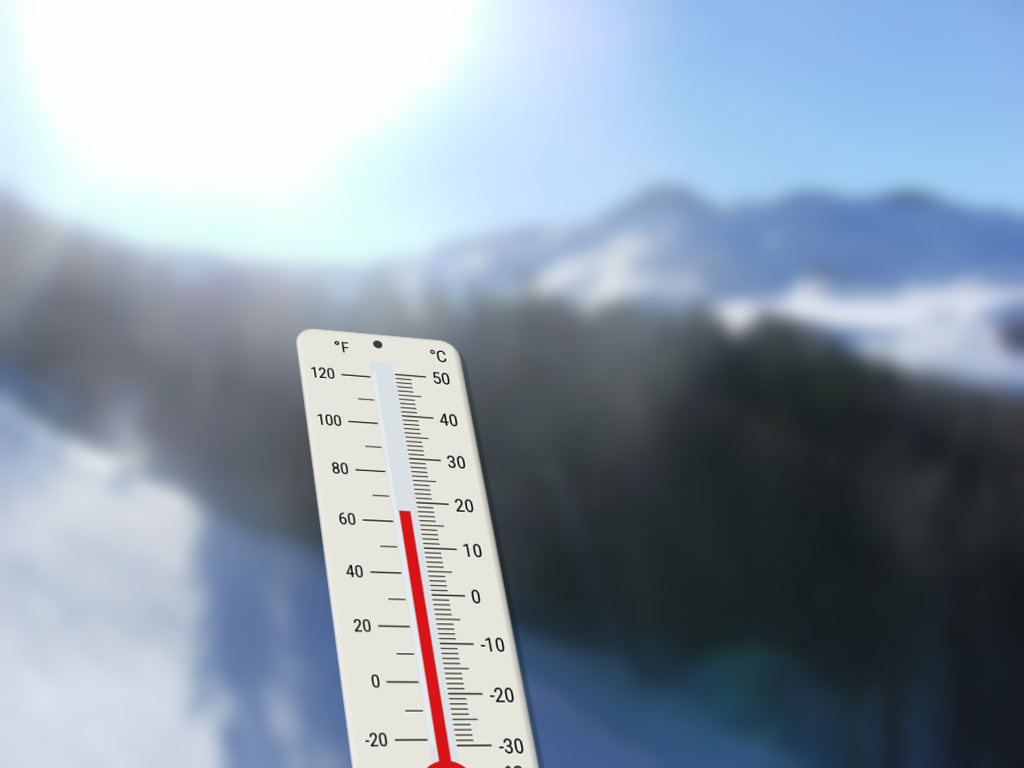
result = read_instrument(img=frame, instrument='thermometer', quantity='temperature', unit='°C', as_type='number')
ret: 18 °C
